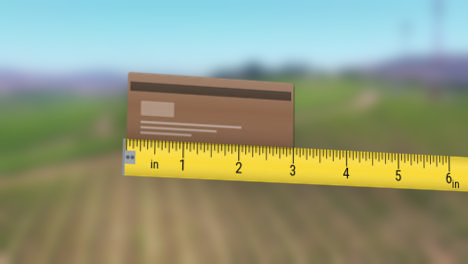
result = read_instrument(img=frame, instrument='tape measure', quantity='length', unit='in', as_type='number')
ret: 3 in
